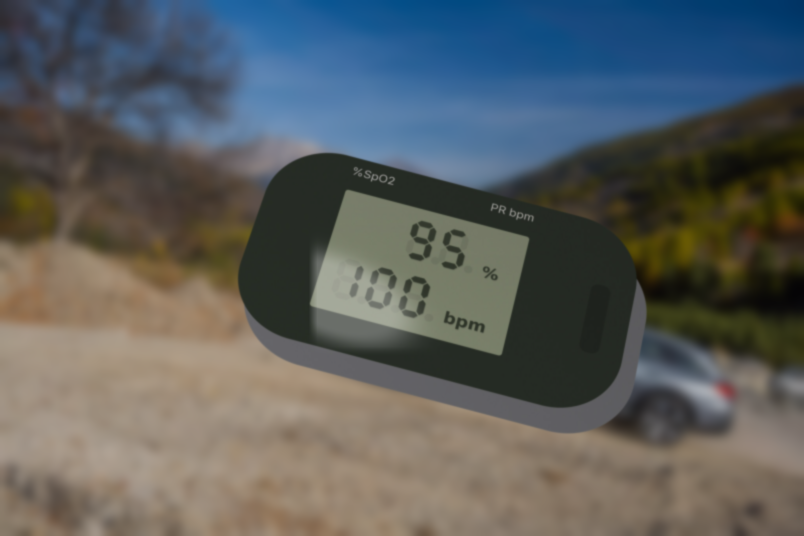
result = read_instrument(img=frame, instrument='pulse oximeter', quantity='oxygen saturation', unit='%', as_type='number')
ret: 95 %
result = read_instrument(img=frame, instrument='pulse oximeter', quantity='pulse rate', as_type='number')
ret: 100 bpm
